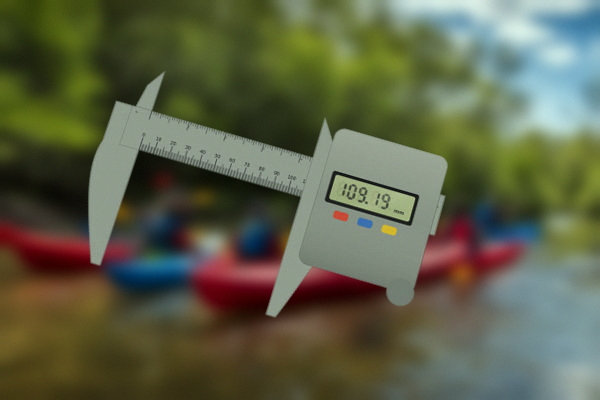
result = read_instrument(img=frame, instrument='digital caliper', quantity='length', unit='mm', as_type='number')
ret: 109.19 mm
